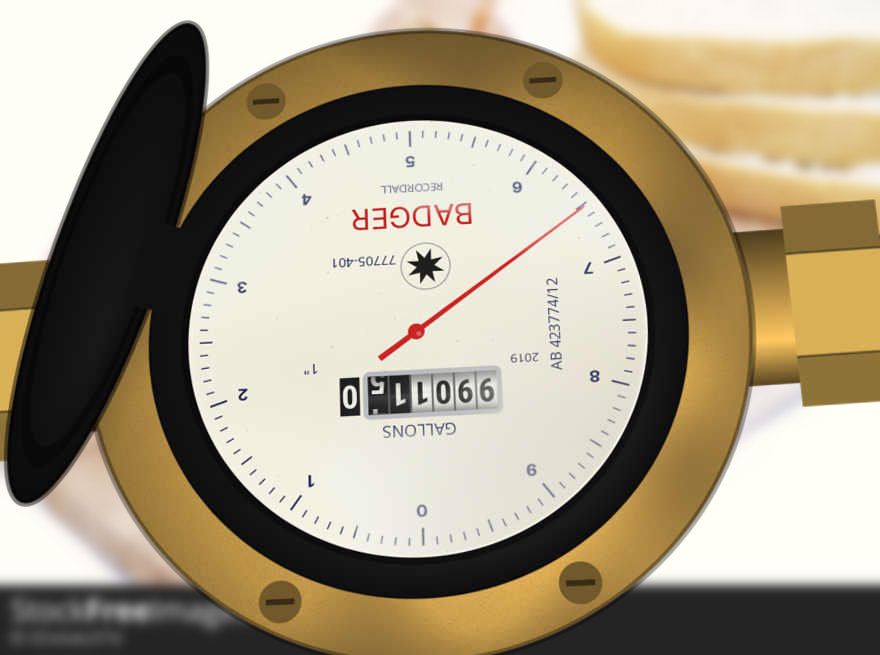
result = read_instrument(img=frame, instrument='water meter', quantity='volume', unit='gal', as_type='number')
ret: 9901146.5 gal
